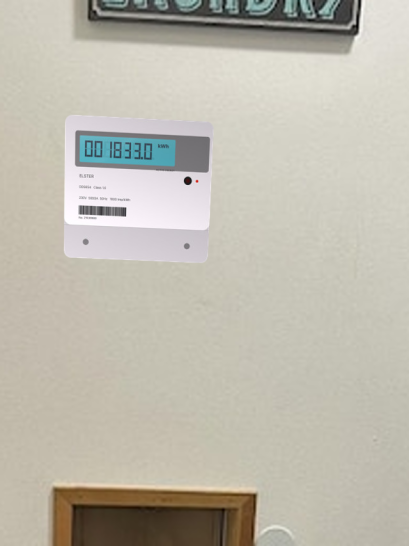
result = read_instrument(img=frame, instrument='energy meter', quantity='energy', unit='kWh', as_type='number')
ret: 1833.0 kWh
